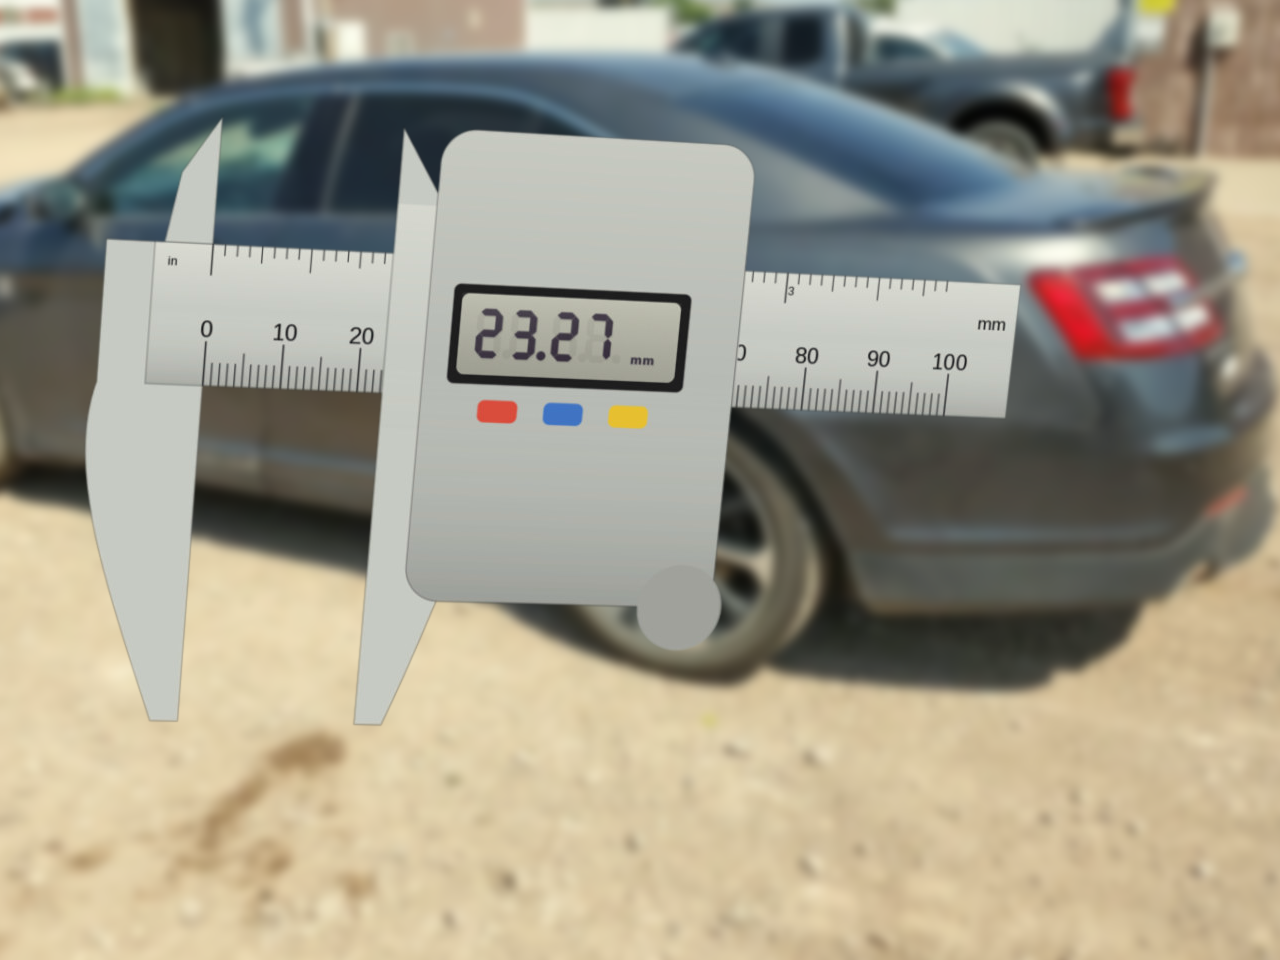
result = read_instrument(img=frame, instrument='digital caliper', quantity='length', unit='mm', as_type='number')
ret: 23.27 mm
